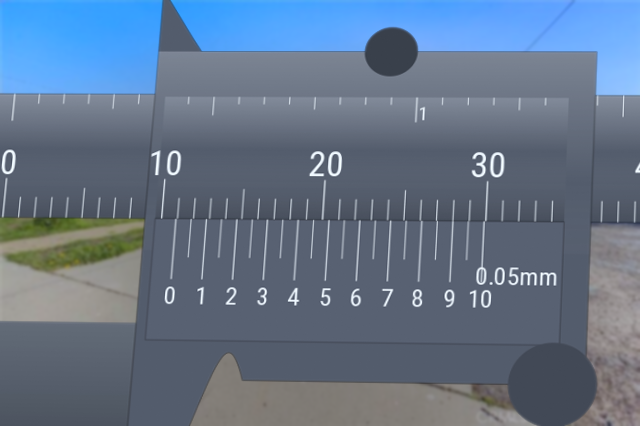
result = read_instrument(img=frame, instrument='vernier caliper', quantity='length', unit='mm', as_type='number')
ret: 10.9 mm
